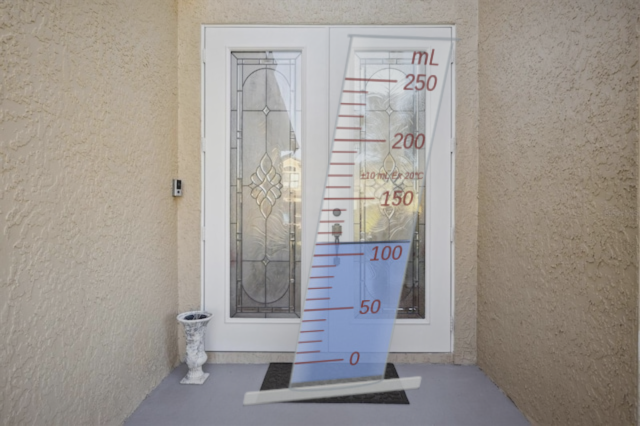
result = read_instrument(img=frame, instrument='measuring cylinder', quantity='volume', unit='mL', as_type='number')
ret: 110 mL
